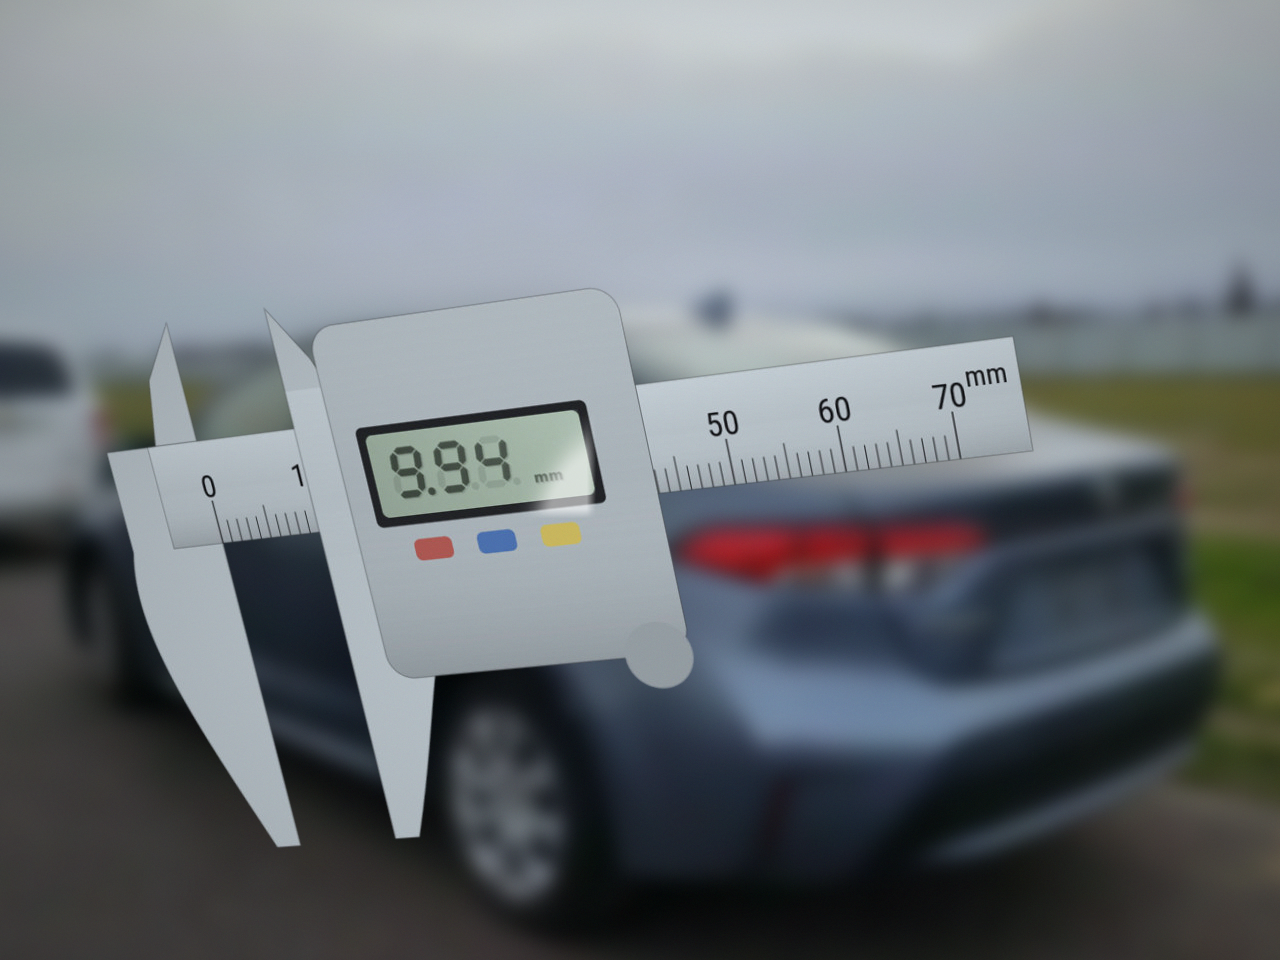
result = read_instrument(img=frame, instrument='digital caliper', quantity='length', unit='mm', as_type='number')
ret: 9.94 mm
